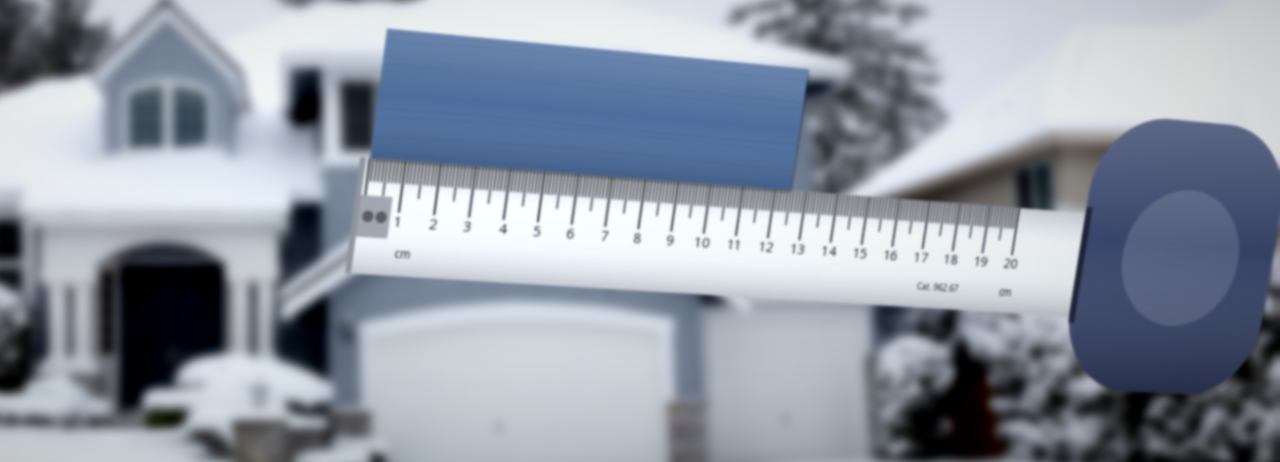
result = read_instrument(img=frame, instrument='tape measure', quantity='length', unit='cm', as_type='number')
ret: 12.5 cm
